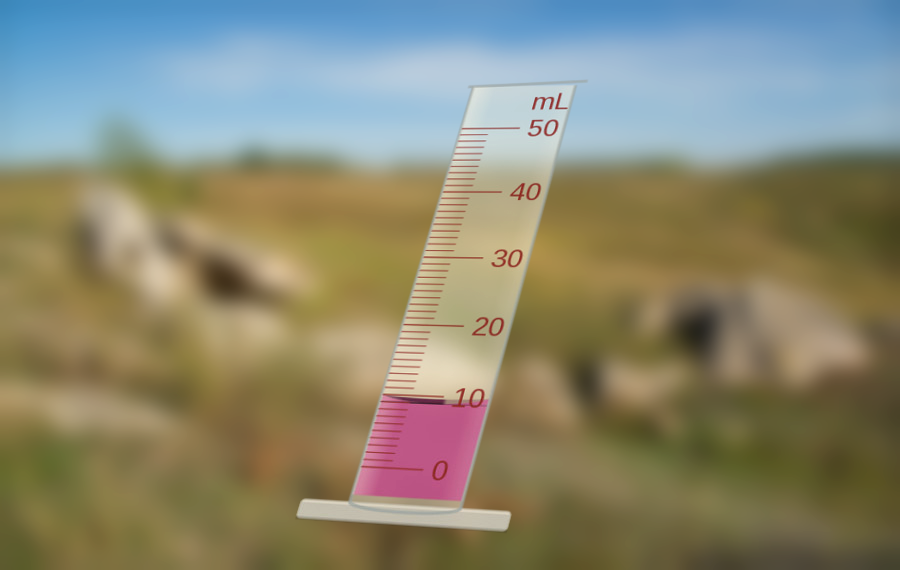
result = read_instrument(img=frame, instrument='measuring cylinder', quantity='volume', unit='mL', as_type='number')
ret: 9 mL
